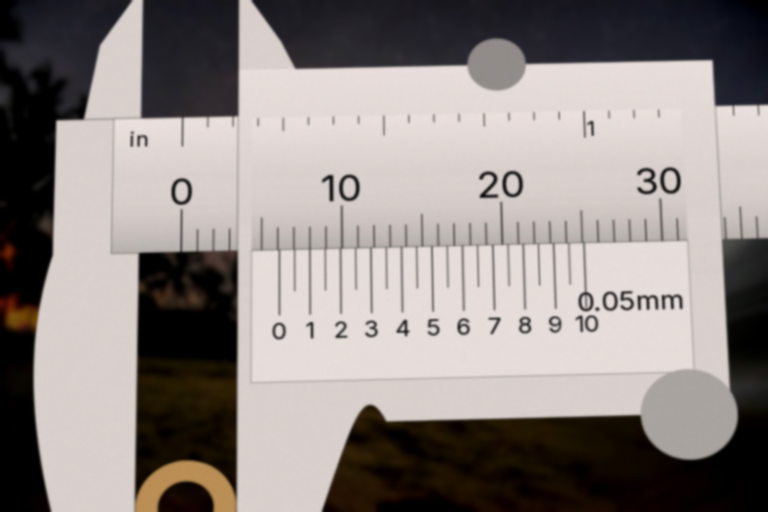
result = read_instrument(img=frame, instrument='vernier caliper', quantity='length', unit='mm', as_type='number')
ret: 6.1 mm
